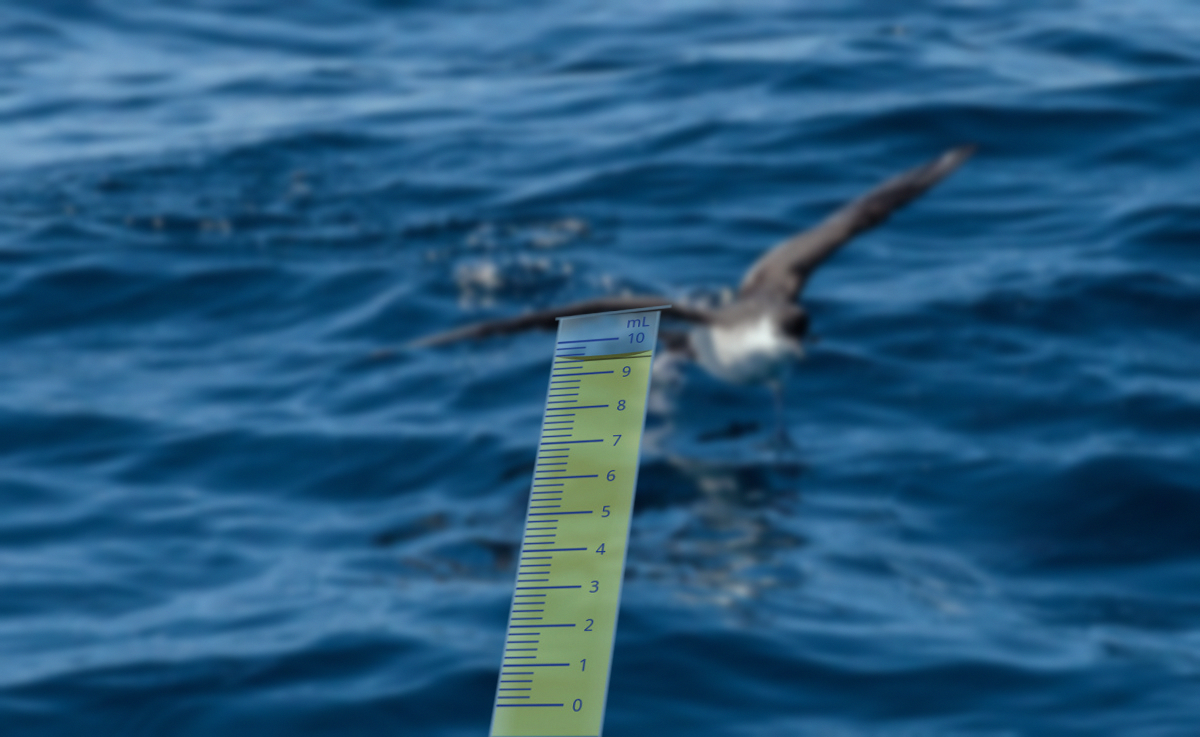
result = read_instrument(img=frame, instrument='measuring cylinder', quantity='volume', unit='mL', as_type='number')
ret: 9.4 mL
